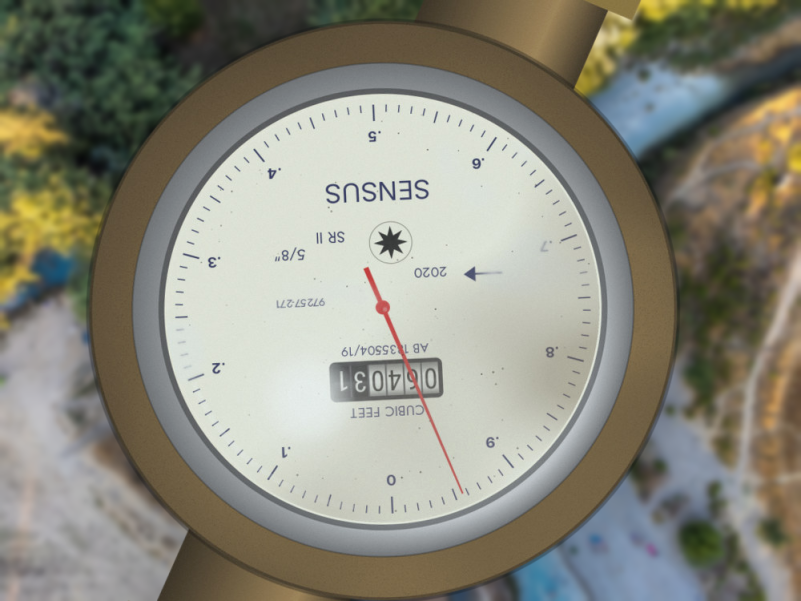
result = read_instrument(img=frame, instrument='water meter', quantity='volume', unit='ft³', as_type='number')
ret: 64030.94 ft³
